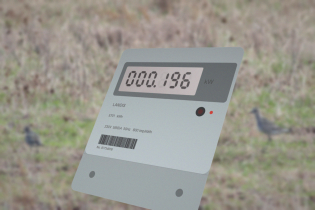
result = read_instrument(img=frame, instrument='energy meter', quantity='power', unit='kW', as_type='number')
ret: 0.196 kW
